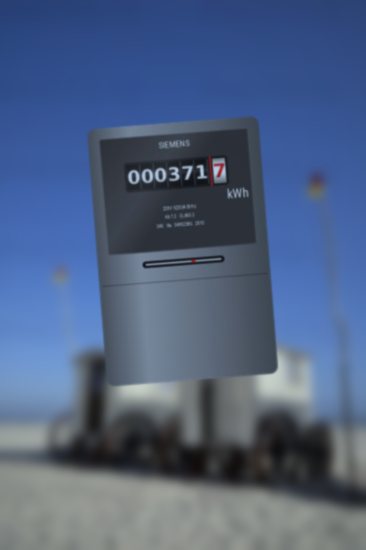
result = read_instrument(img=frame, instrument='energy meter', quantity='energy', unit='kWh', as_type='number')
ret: 371.7 kWh
